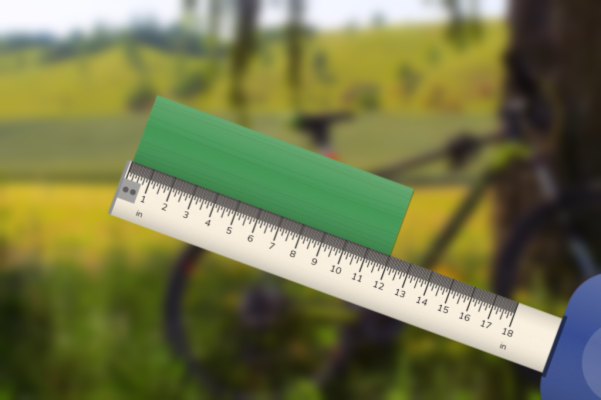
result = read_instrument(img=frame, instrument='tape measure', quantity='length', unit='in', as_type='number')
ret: 12 in
